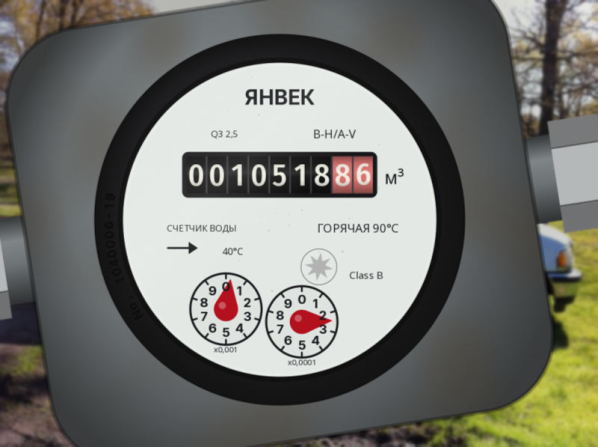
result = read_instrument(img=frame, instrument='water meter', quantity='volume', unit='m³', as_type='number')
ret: 10518.8602 m³
